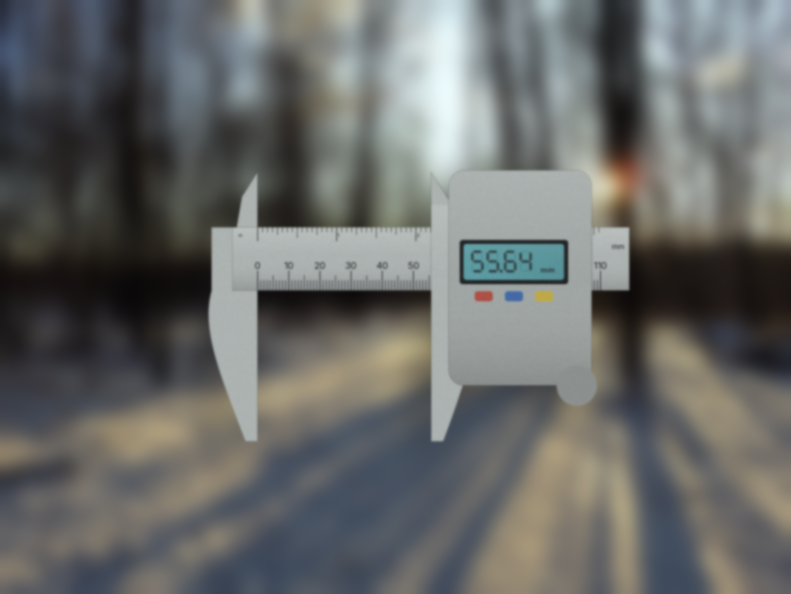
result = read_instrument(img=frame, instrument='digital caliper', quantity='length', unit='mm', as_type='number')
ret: 55.64 mm
